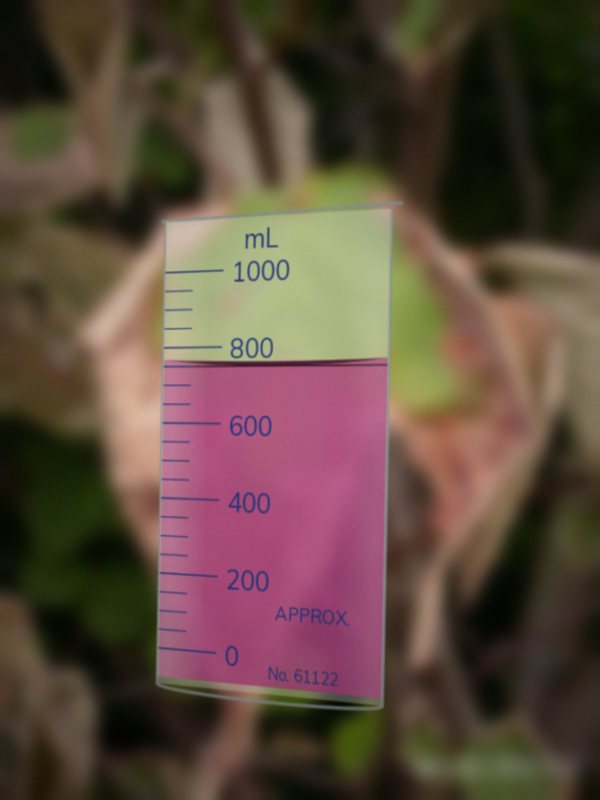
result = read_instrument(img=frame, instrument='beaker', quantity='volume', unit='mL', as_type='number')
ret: 750 mL
